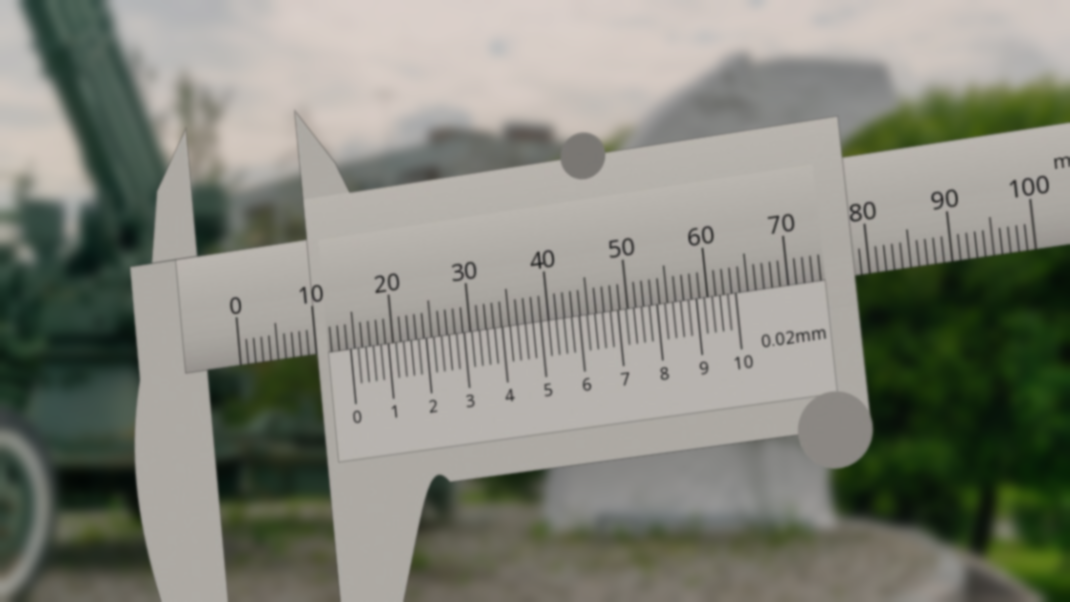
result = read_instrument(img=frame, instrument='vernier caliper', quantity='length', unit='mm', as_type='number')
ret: 14.5 mm
